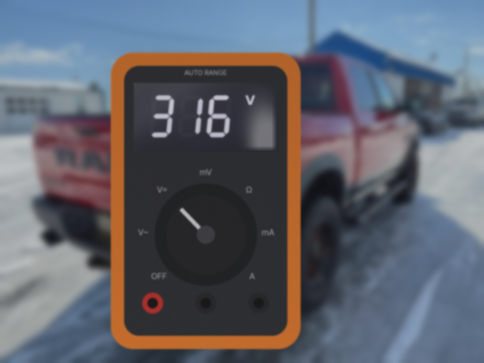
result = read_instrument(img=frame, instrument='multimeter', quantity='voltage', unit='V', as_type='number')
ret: 316 V
